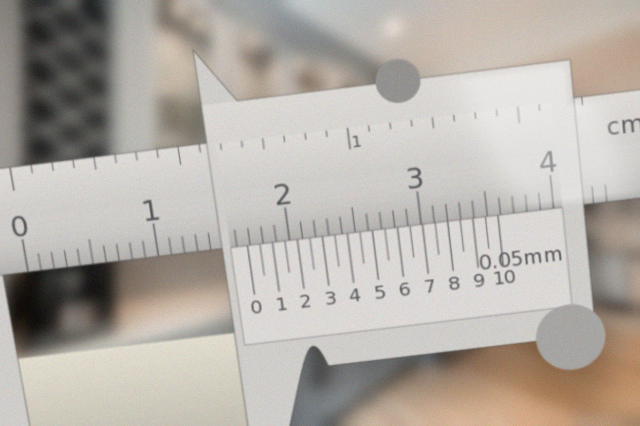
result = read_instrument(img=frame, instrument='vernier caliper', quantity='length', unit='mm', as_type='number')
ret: 16.8 mm
